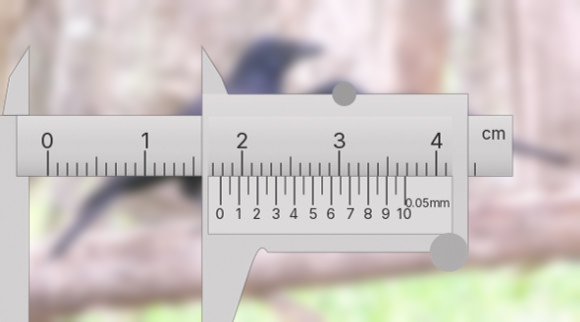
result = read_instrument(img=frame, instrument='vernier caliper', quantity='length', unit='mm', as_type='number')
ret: 17.8 mm
